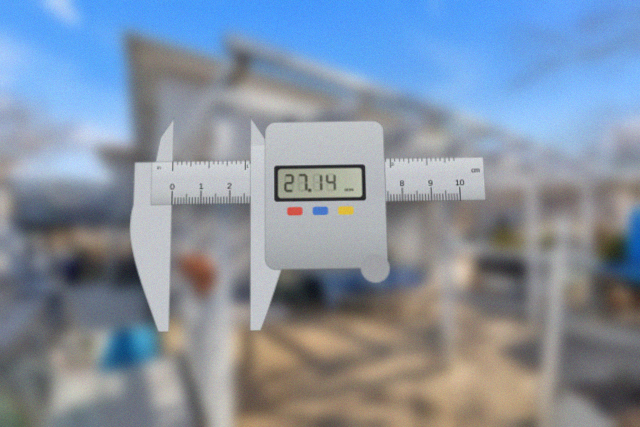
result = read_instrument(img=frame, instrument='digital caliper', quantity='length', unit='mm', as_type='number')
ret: 27.14 mm
